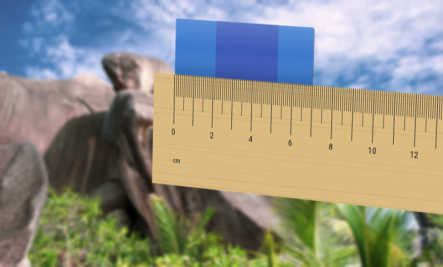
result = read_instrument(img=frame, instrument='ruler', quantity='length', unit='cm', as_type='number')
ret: 7 cm
